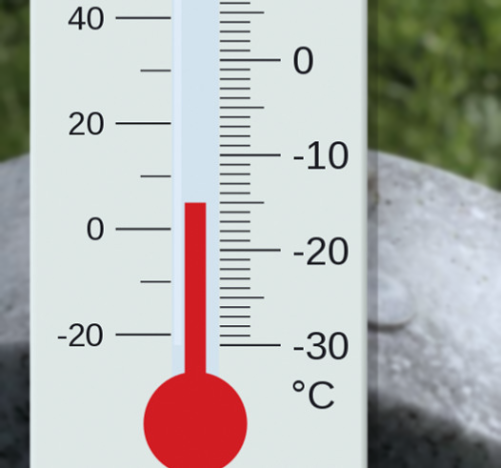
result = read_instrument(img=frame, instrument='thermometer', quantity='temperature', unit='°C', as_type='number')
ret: -15 °C
